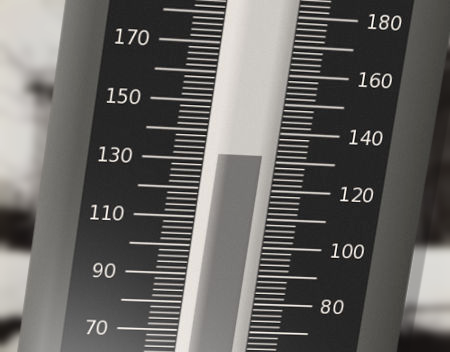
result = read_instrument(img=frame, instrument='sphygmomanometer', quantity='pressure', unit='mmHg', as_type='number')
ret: 132 mmHg
